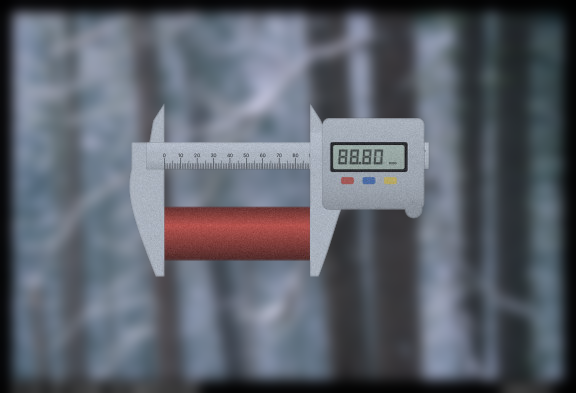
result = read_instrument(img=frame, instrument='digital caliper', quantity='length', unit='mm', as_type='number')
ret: 88.80 mm
